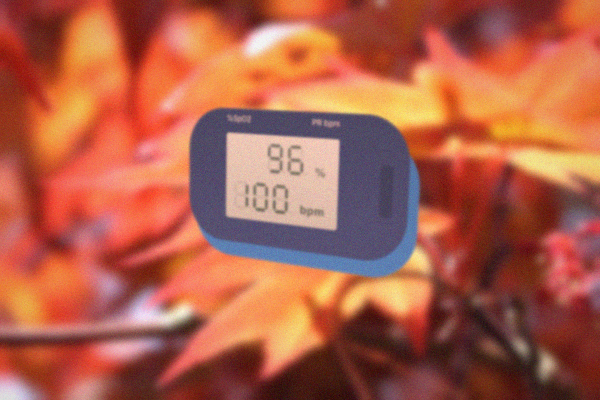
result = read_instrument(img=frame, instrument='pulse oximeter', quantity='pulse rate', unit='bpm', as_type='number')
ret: 100 bpm
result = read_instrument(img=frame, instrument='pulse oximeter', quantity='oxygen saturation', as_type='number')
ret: 96 %
